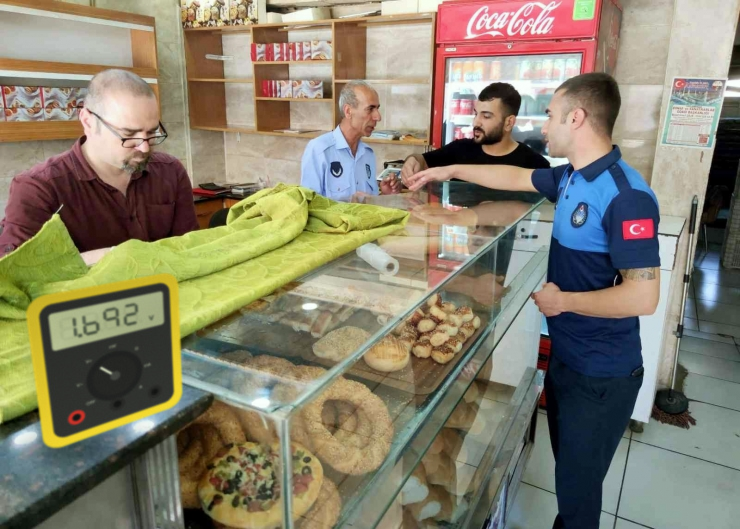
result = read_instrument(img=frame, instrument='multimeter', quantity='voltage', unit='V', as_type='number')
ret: 1.692 V
